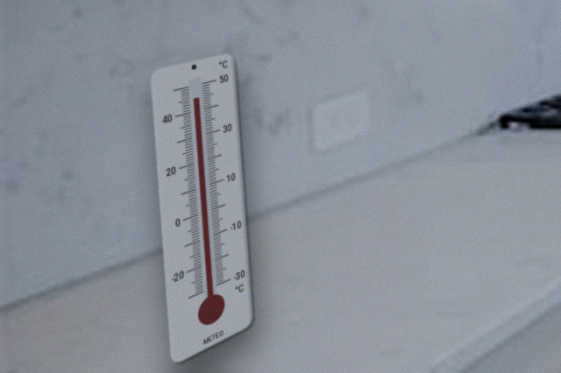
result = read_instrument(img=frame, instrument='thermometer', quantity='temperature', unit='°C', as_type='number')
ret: 45 °C
